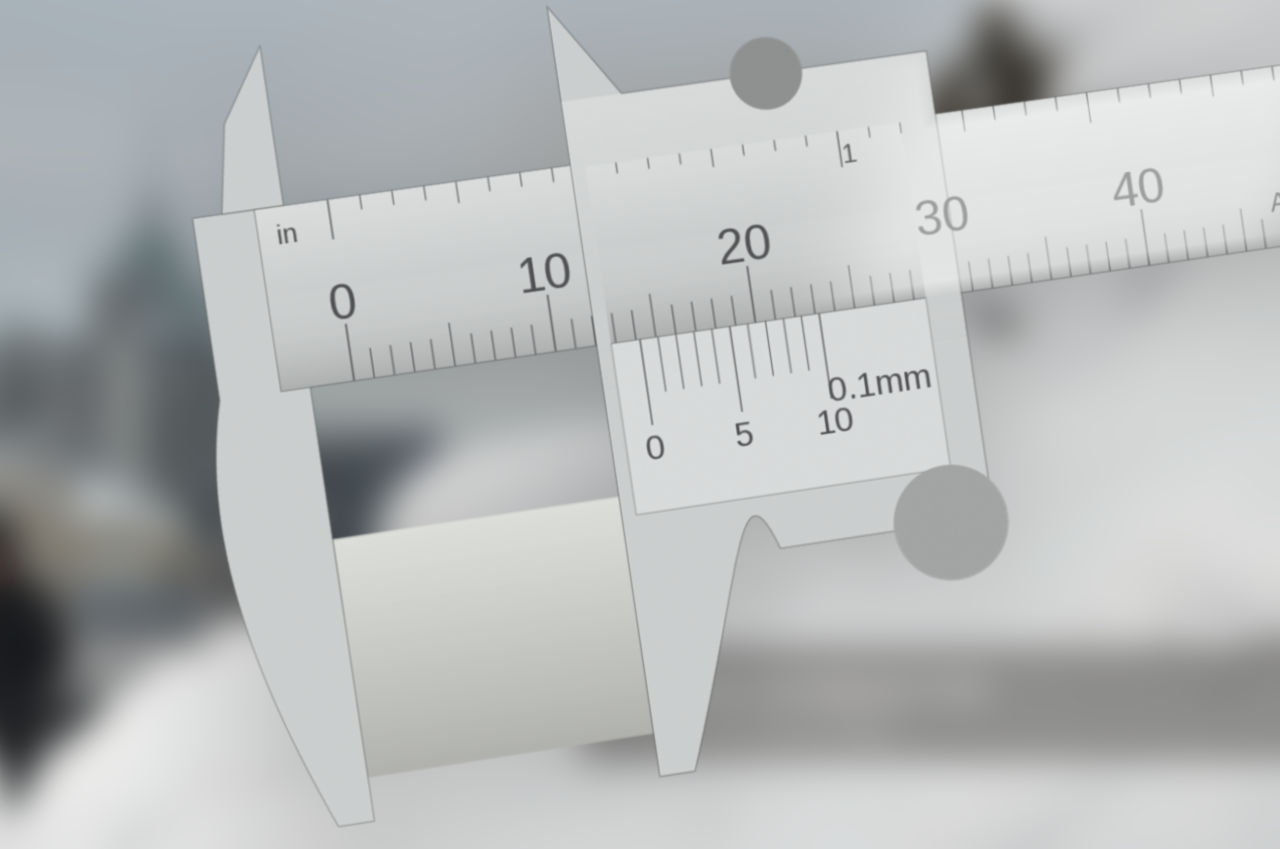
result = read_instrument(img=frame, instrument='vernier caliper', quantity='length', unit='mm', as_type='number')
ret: 14.2 mm
